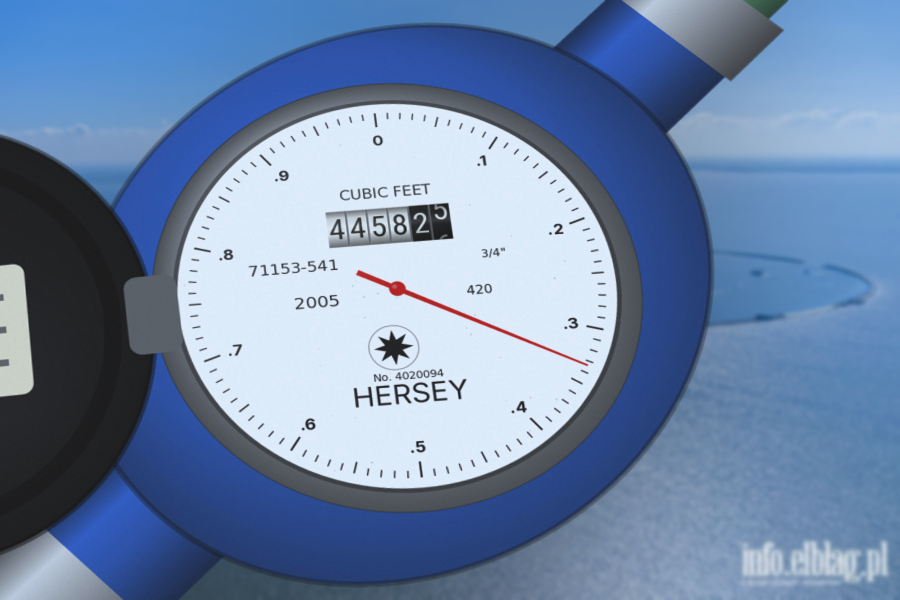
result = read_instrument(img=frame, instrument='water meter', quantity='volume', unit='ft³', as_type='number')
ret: 445825.33 ft³
